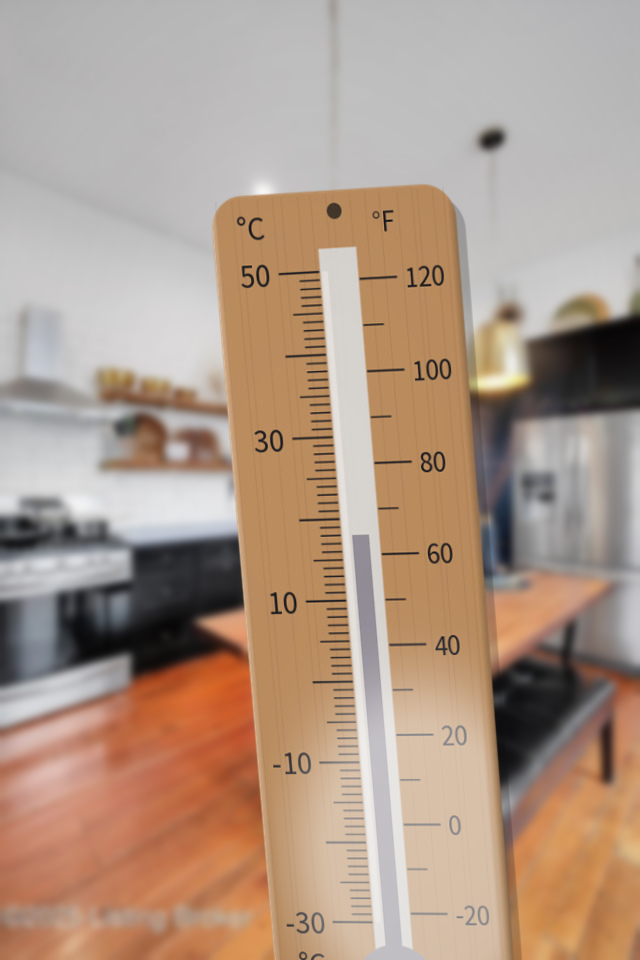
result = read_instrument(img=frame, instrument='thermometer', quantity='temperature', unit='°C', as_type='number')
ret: 18 °C
